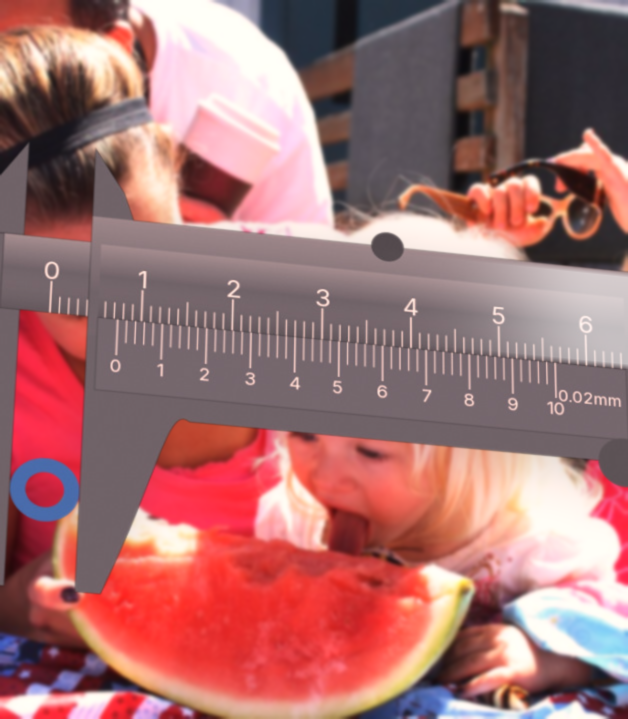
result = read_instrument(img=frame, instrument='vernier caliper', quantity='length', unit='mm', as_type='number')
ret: 7.4 mm
